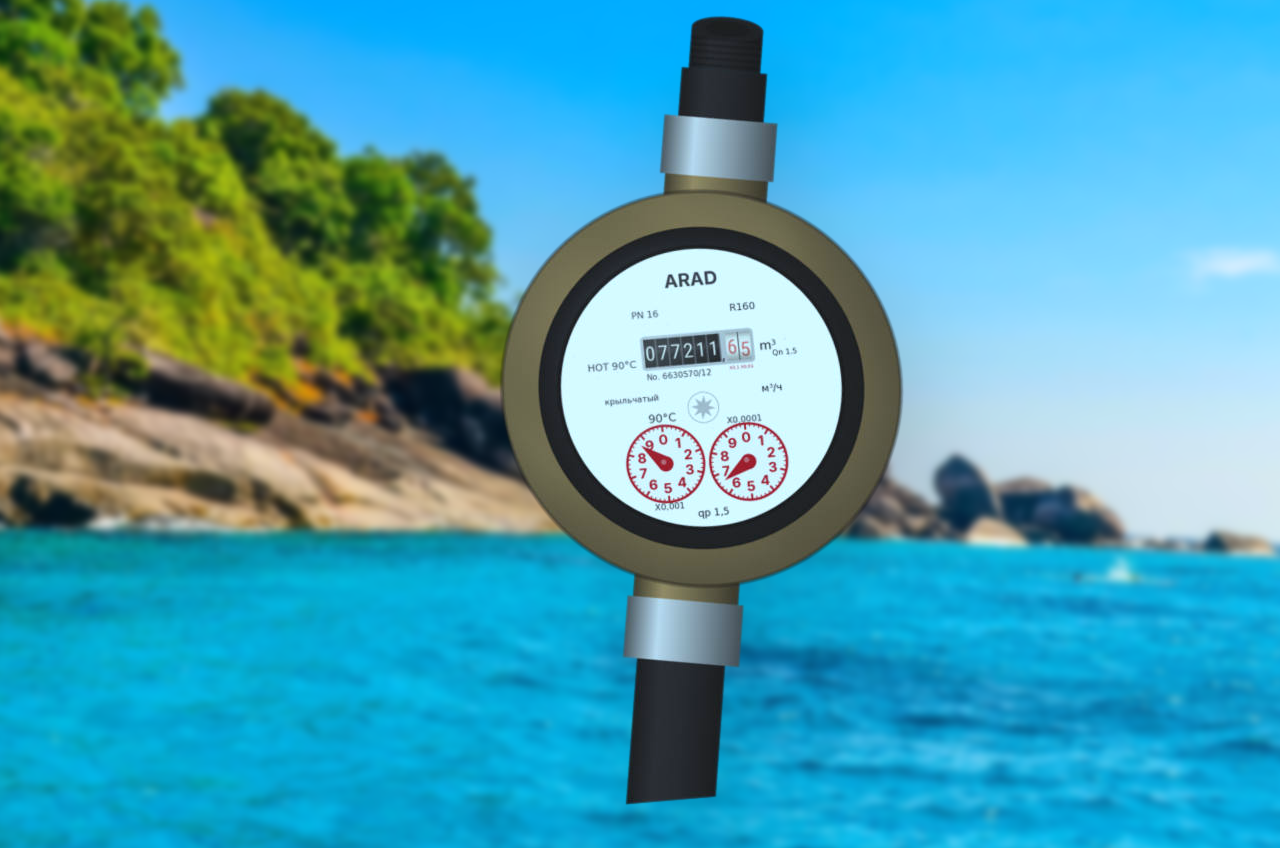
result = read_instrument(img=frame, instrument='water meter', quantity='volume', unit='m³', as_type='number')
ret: 77211.6486 m³
